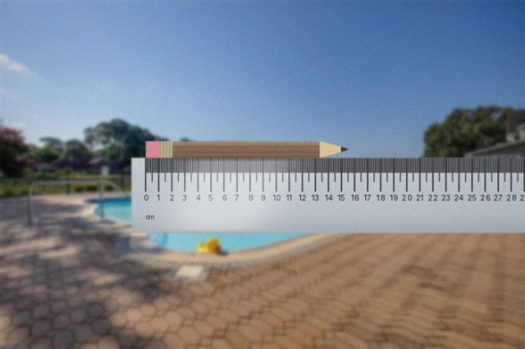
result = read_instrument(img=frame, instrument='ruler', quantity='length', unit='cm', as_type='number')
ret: 15.5 cm
